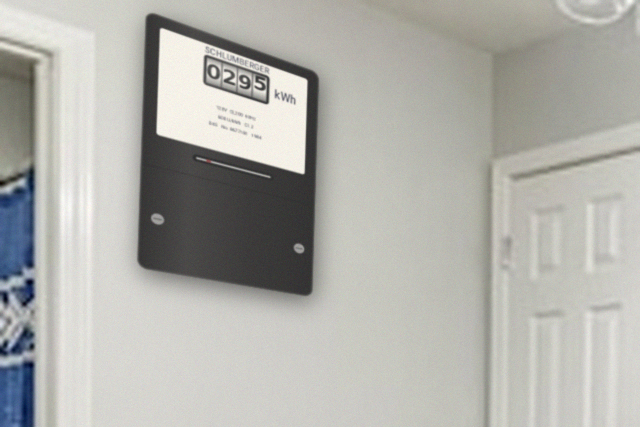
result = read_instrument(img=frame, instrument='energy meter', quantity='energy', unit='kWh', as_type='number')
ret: 295 kWh
